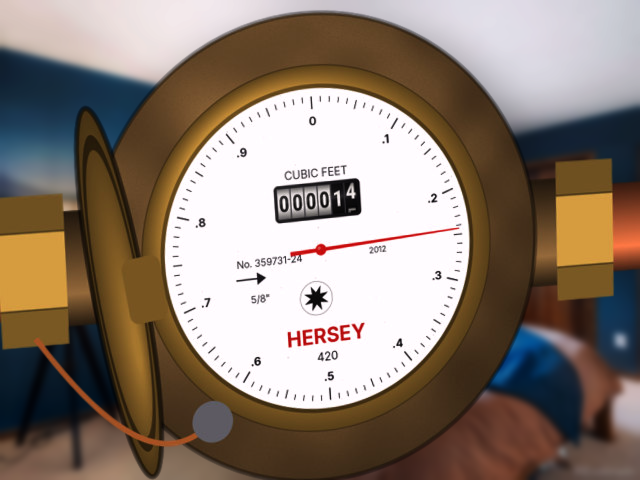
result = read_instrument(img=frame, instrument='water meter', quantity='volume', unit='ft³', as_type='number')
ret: 14.24 ft³
